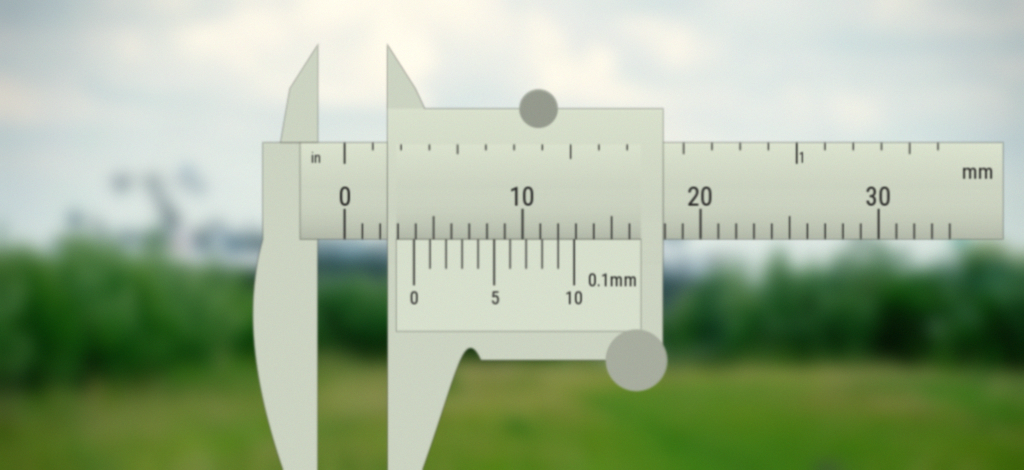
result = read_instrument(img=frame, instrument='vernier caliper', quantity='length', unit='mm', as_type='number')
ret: 3.9 mm
